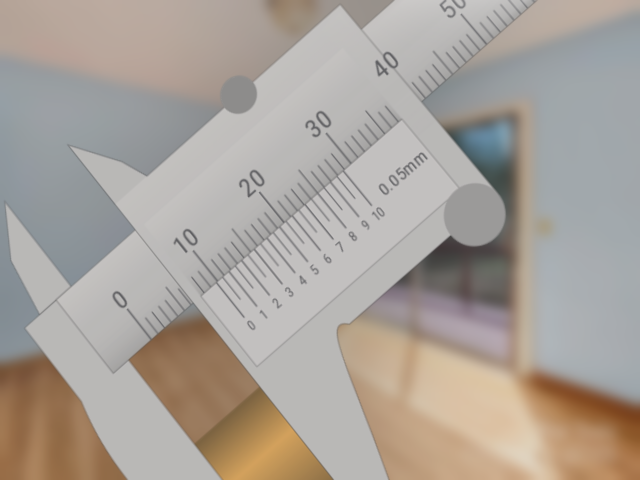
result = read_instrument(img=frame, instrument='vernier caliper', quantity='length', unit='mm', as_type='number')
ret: 9.8 mm
